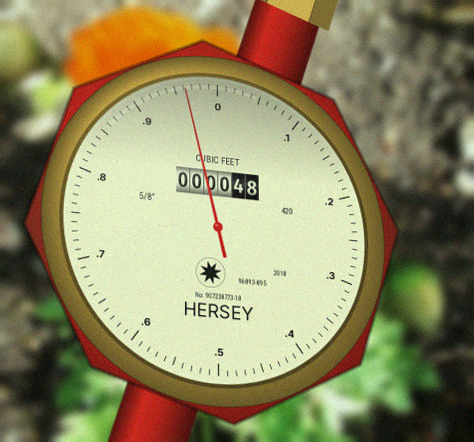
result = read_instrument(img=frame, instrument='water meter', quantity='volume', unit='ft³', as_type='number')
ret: 47.96 ft³
